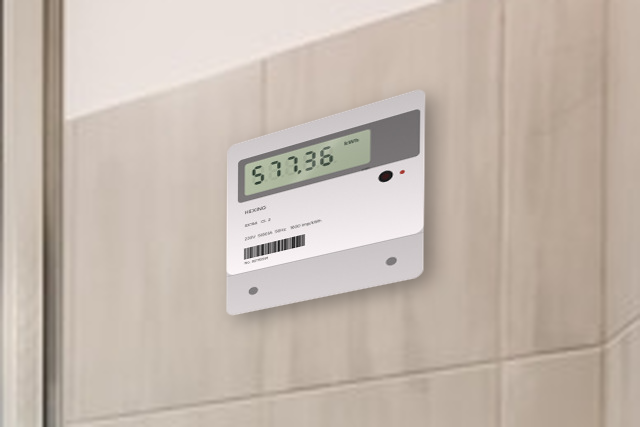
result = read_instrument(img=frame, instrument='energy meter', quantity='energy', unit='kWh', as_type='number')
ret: 577.36 kWh
